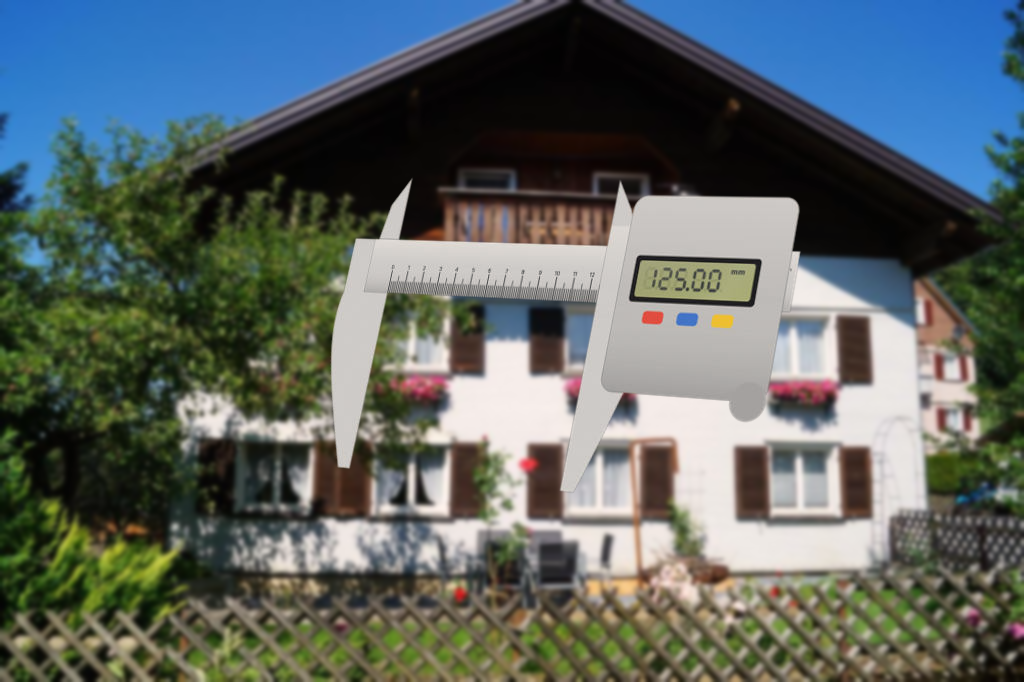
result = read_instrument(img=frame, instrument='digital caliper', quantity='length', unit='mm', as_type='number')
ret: 125.00 mm
